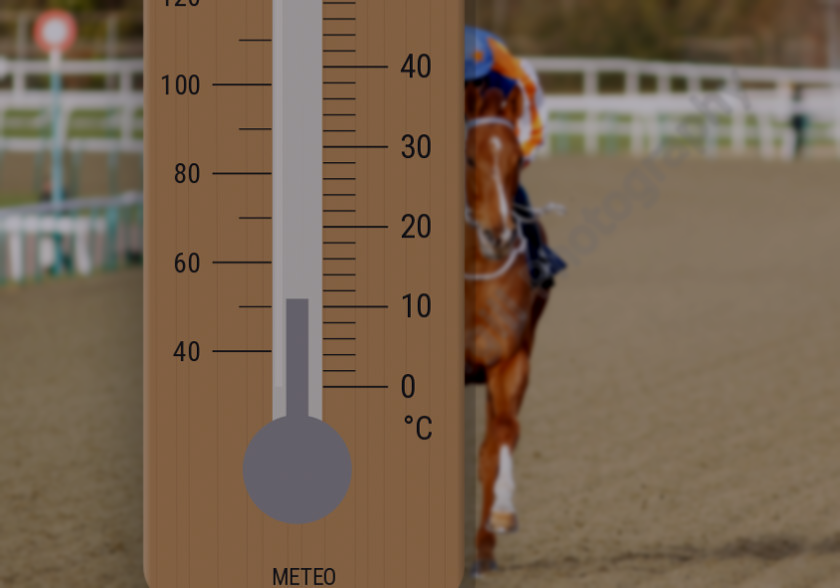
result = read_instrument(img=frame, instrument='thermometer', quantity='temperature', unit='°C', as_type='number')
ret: 11 °C
